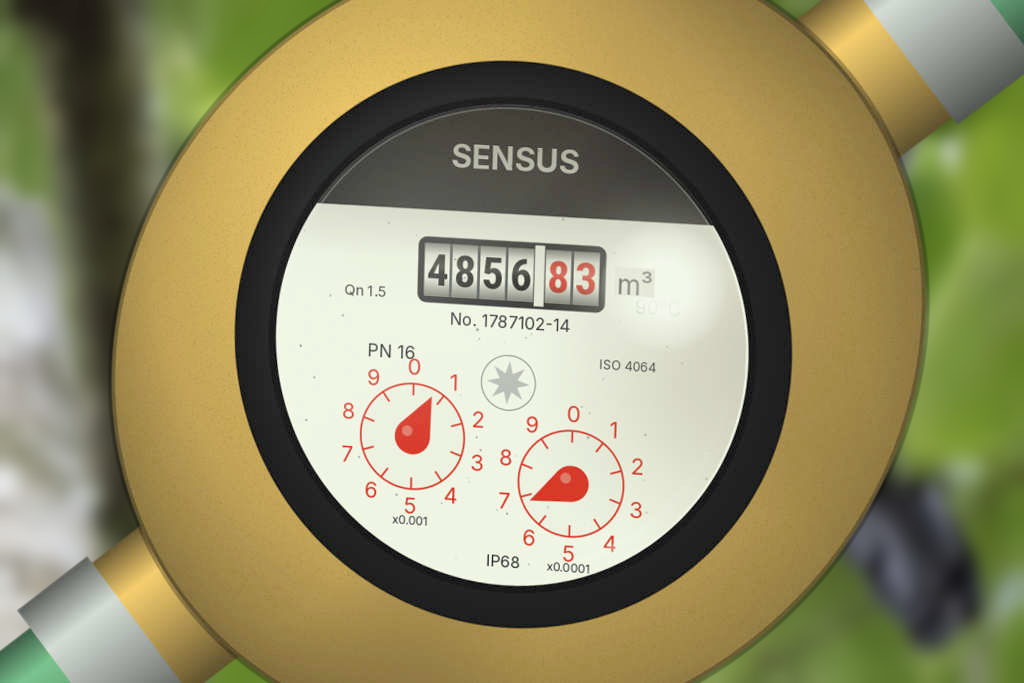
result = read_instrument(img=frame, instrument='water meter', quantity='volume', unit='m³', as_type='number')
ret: 4856.8306 m³
